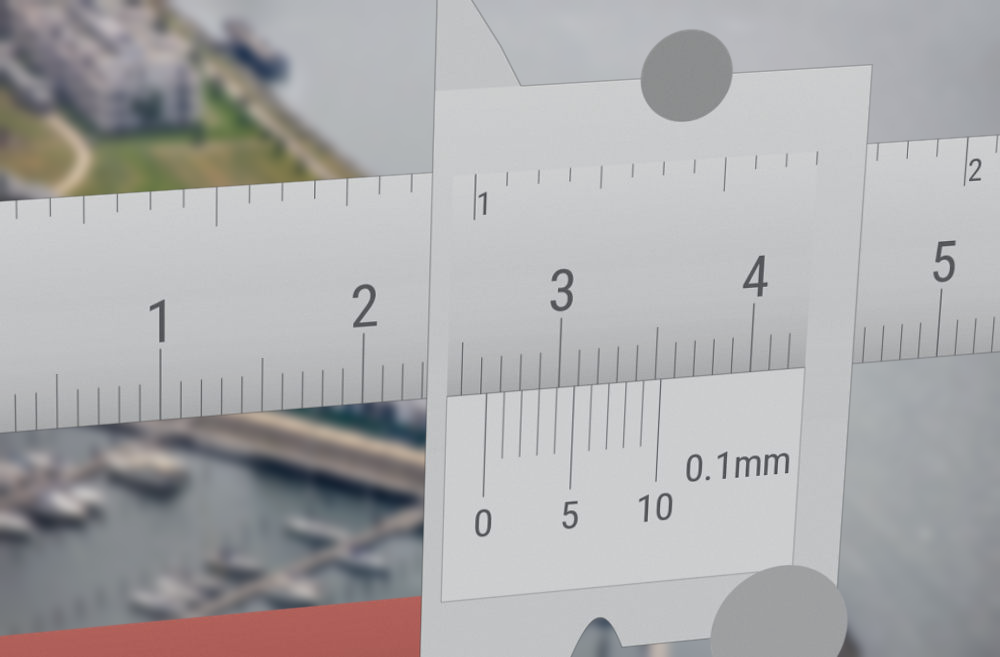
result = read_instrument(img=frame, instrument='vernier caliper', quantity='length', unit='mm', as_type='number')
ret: 26.3 mm
